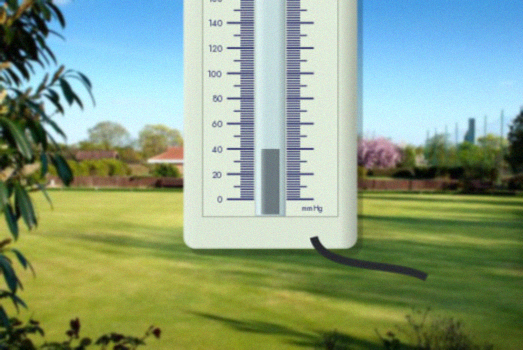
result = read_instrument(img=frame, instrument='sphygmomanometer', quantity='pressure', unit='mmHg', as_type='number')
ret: 40 mmHg
